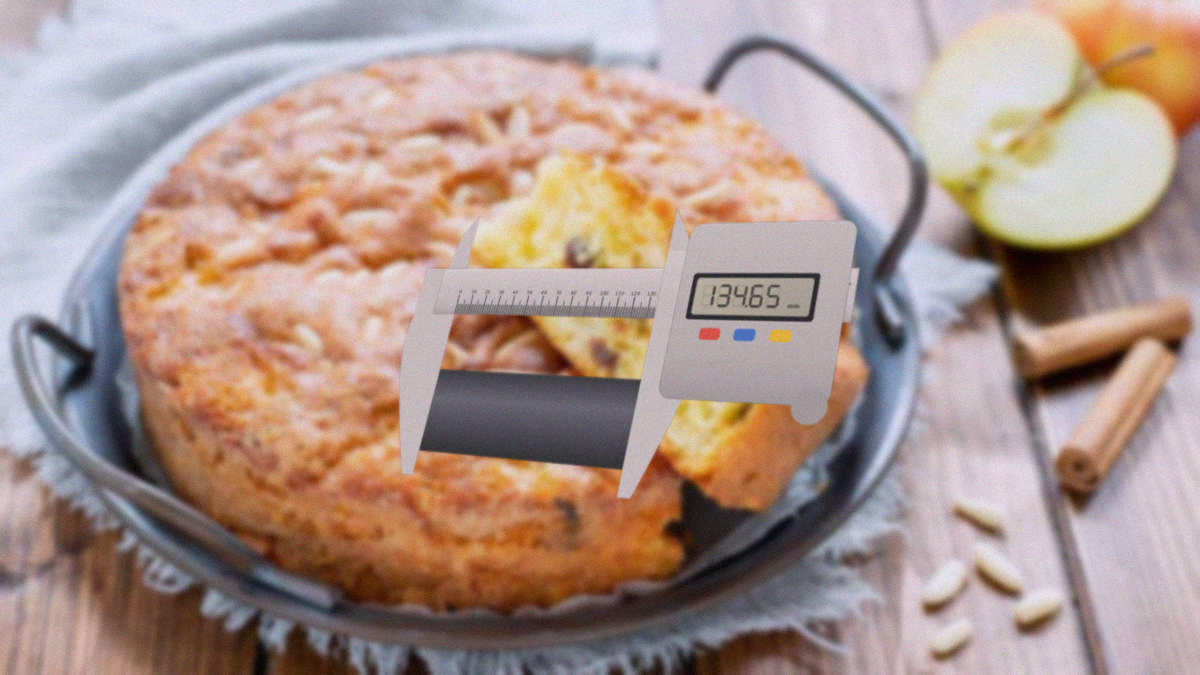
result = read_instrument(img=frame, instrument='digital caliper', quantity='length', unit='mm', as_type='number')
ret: 134.65 mm
